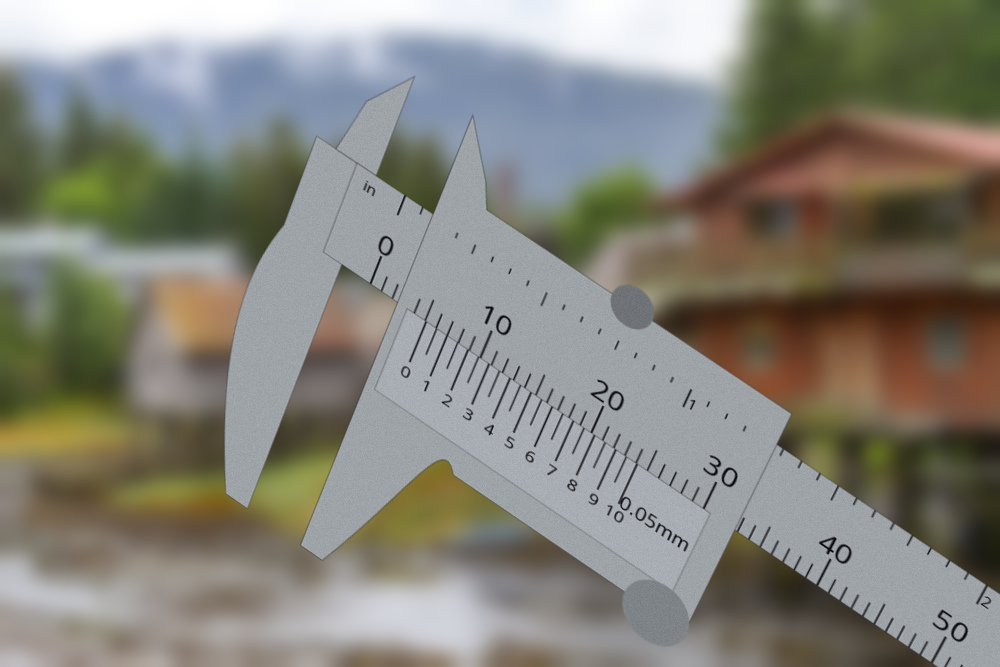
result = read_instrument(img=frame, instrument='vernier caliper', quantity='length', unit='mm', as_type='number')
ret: 5.1 mm
